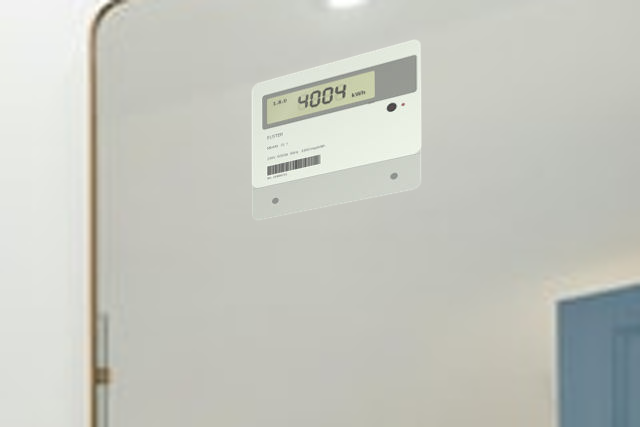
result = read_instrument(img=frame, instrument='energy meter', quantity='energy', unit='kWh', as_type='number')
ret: 4004 kWh
